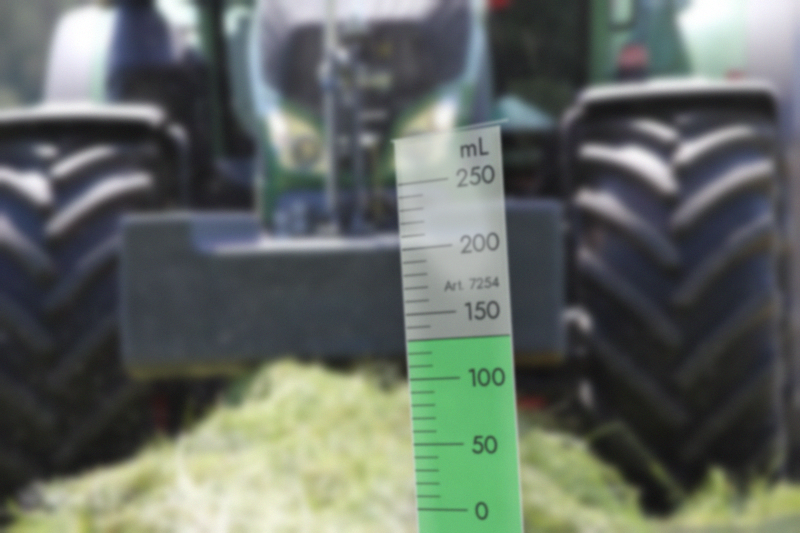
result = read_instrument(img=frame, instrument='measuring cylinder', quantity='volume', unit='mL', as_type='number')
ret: 130 mL
